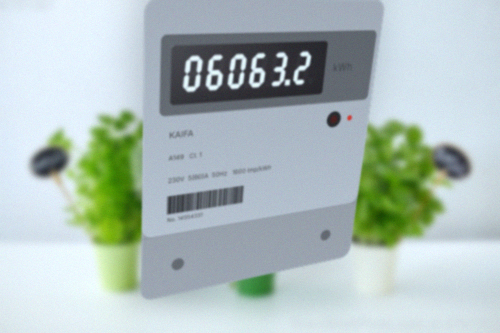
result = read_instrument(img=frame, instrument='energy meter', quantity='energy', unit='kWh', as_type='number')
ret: 6063.2 kWh
